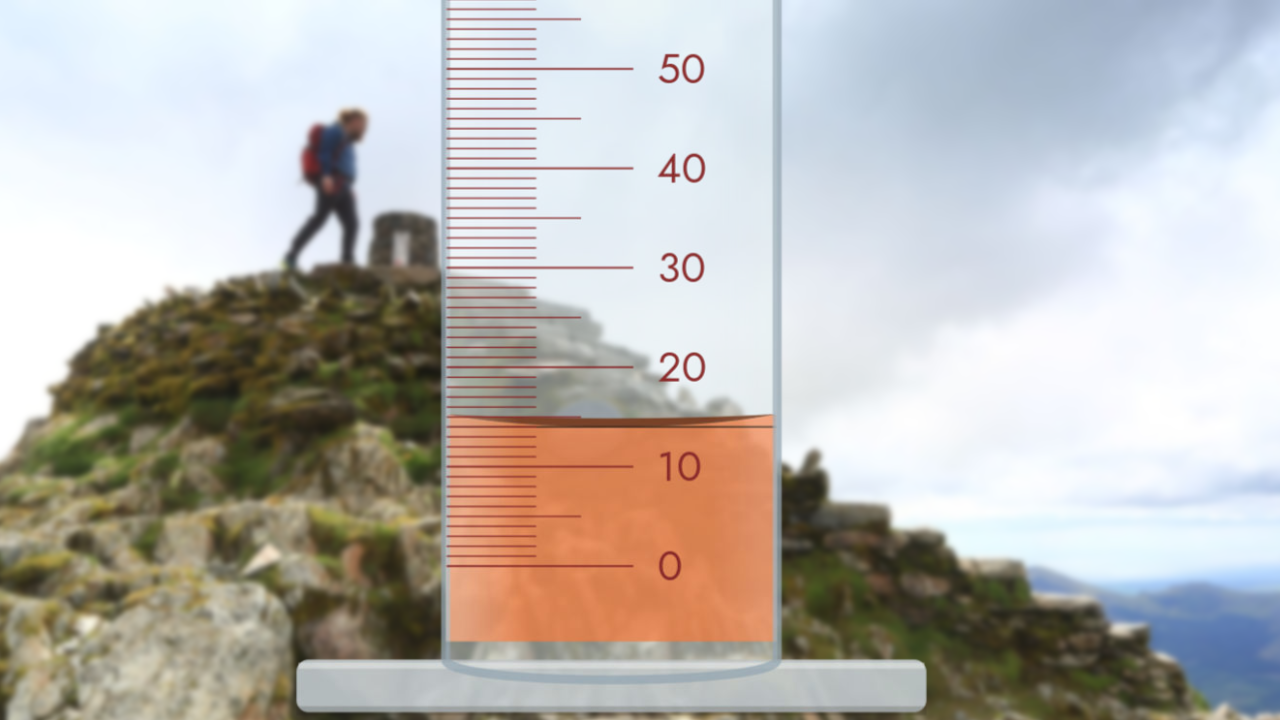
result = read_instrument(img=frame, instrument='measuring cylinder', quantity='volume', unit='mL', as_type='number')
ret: 14 mL
